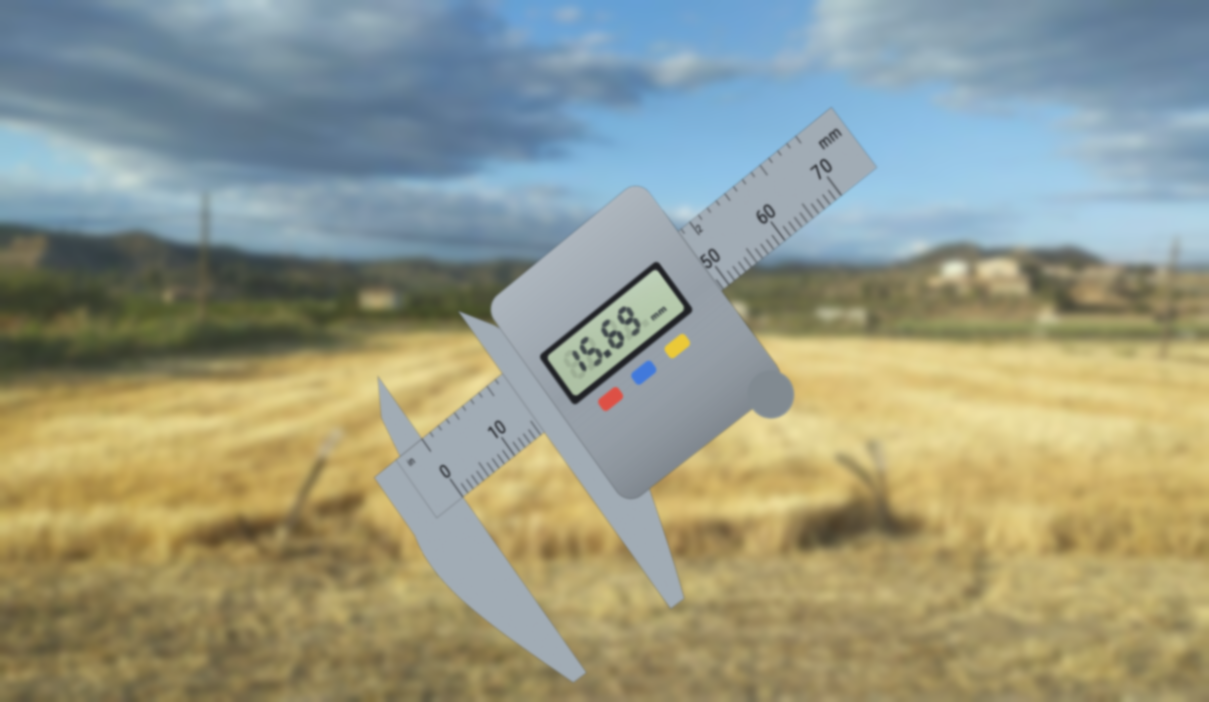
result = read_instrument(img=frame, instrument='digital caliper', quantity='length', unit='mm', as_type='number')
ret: 15.69 mm
